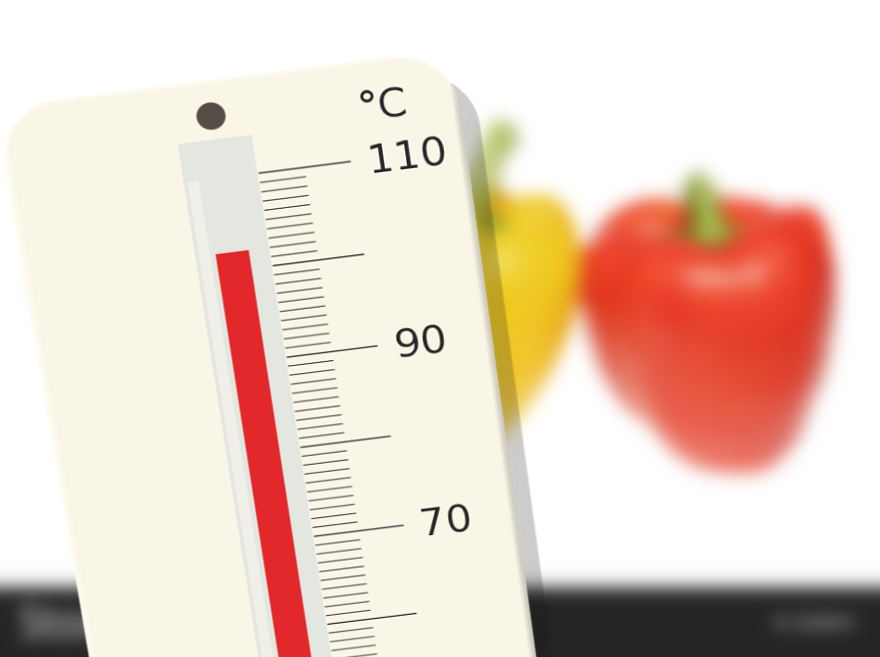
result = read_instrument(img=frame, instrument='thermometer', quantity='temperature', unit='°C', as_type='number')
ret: 102 °C
